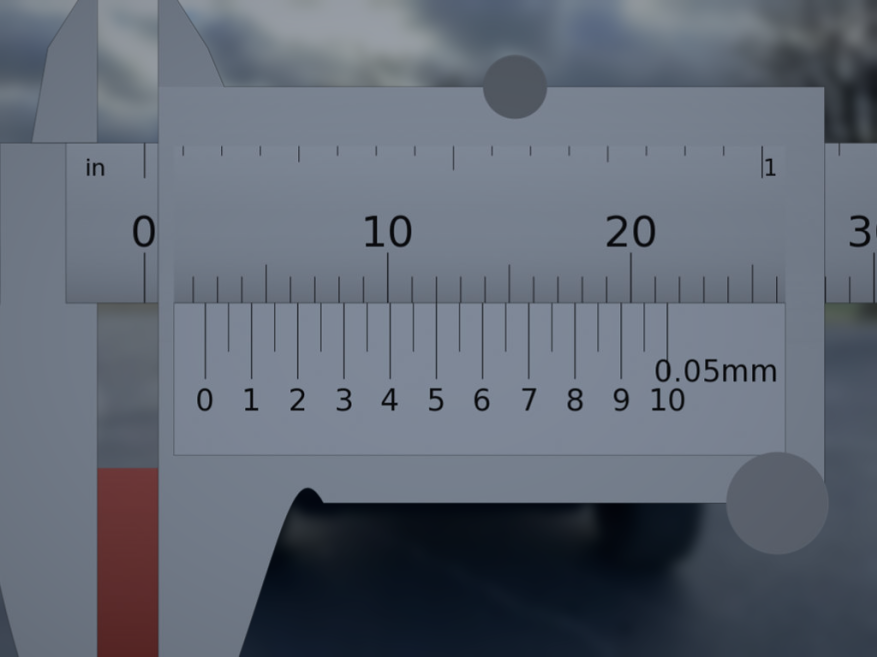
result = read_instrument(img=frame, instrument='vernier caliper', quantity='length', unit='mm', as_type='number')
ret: 2.50 mm
